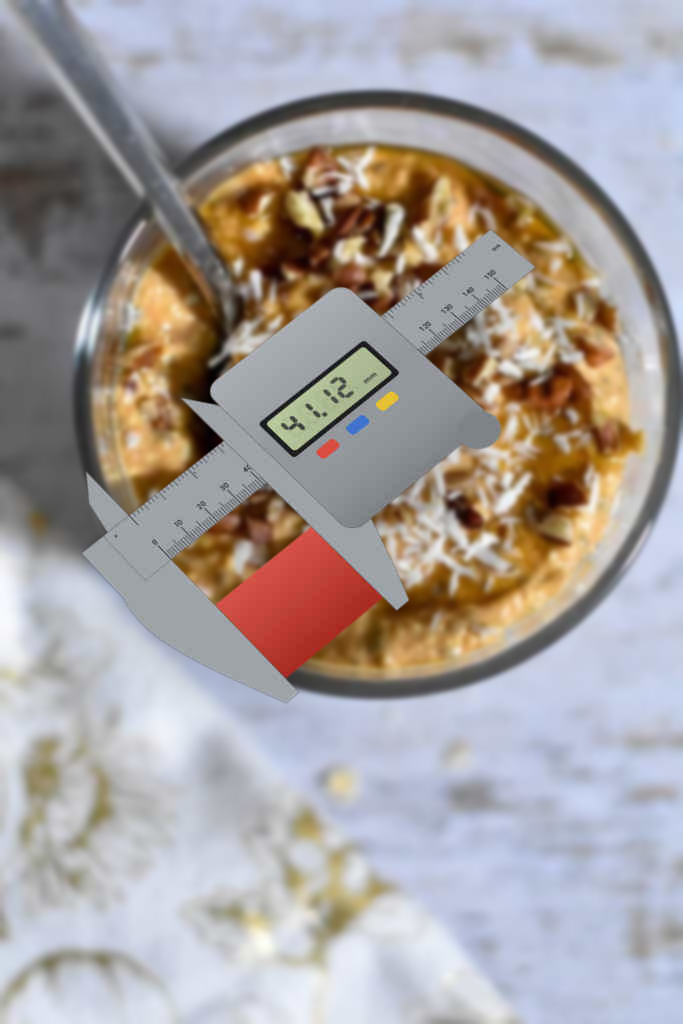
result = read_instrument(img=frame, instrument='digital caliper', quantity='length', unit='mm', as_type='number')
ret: 41.12 mm
